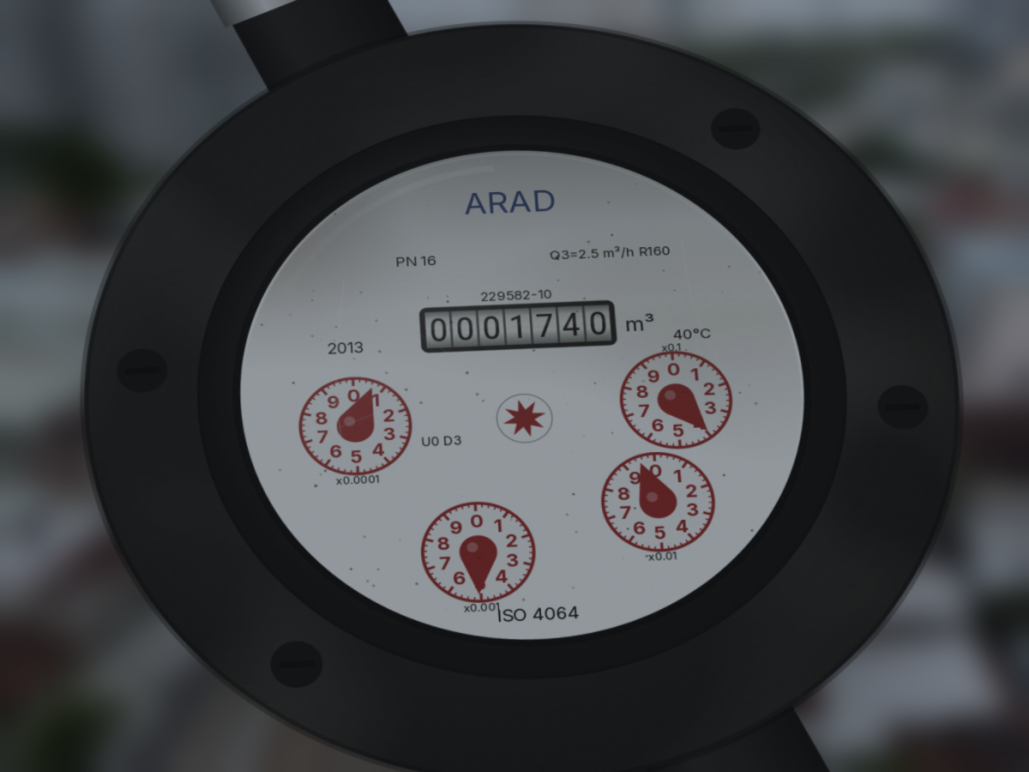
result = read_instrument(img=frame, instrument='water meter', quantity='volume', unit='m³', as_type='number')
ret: 1740.3950 m³
